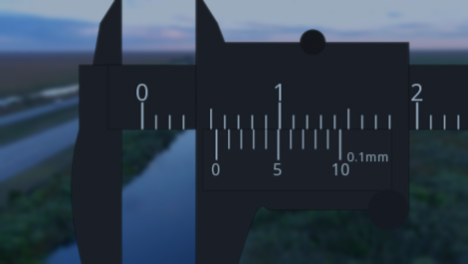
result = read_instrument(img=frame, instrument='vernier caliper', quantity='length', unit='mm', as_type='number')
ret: 5.4 mm
